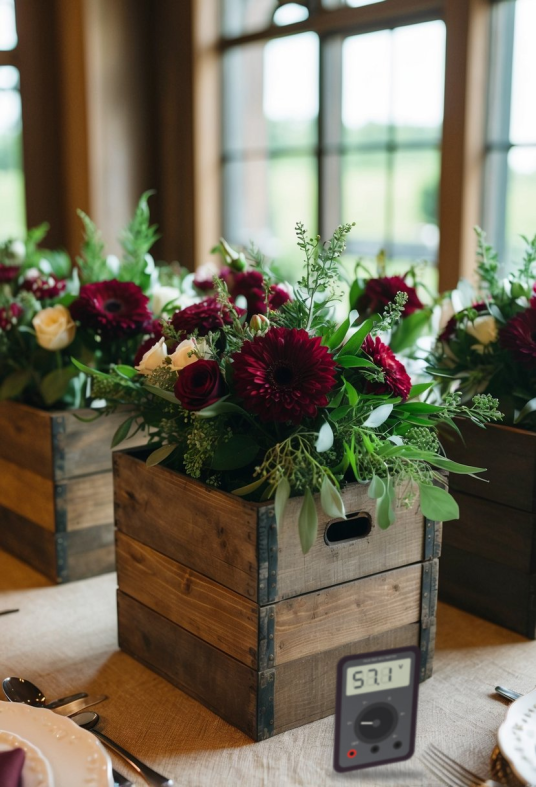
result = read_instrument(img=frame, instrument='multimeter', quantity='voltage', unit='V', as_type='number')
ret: 57.1 V
